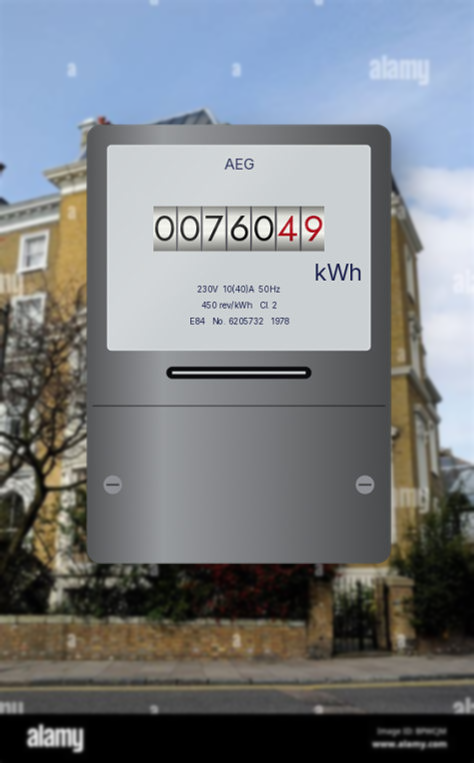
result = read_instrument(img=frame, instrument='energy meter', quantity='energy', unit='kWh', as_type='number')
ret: 760.49 kWh
